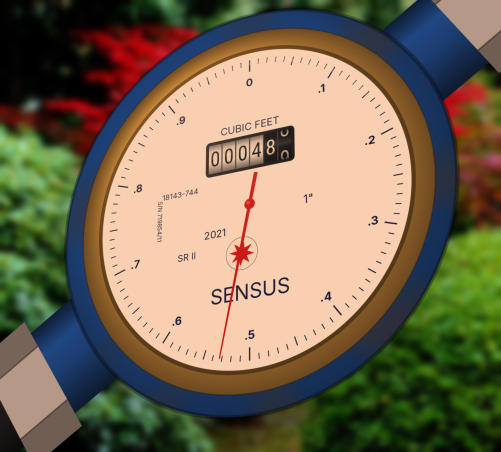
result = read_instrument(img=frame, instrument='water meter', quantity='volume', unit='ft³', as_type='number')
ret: 488.53 ft³
